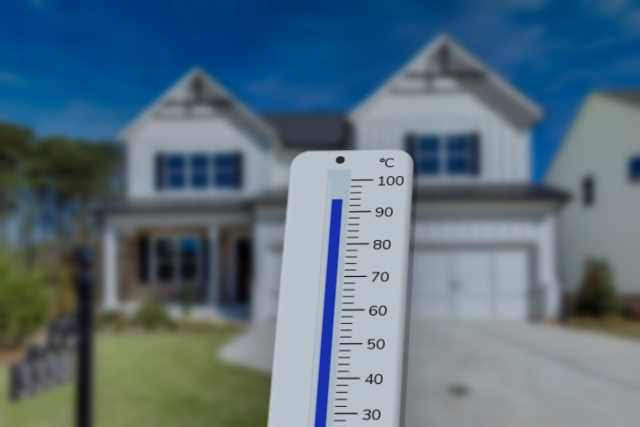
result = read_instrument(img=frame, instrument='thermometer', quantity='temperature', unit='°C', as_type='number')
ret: 94 °C
